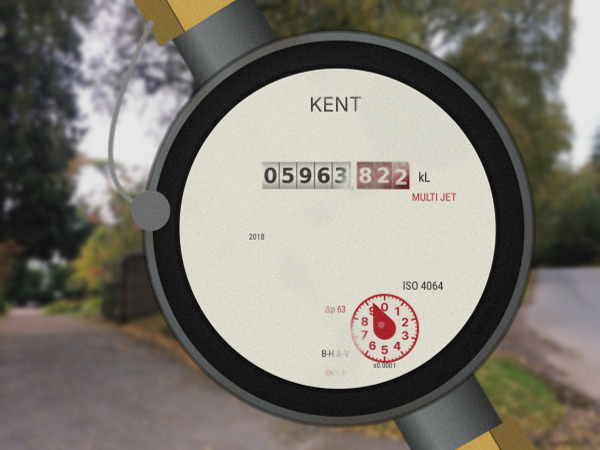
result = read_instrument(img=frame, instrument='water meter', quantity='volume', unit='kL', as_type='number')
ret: 5963.8219 kL
